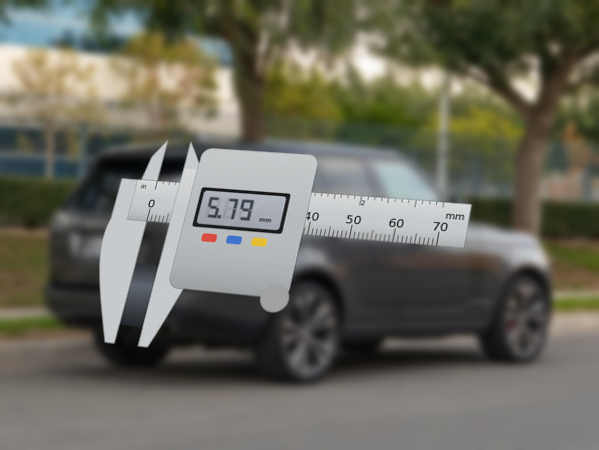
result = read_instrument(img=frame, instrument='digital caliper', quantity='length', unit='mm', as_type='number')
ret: 5.79 mm
